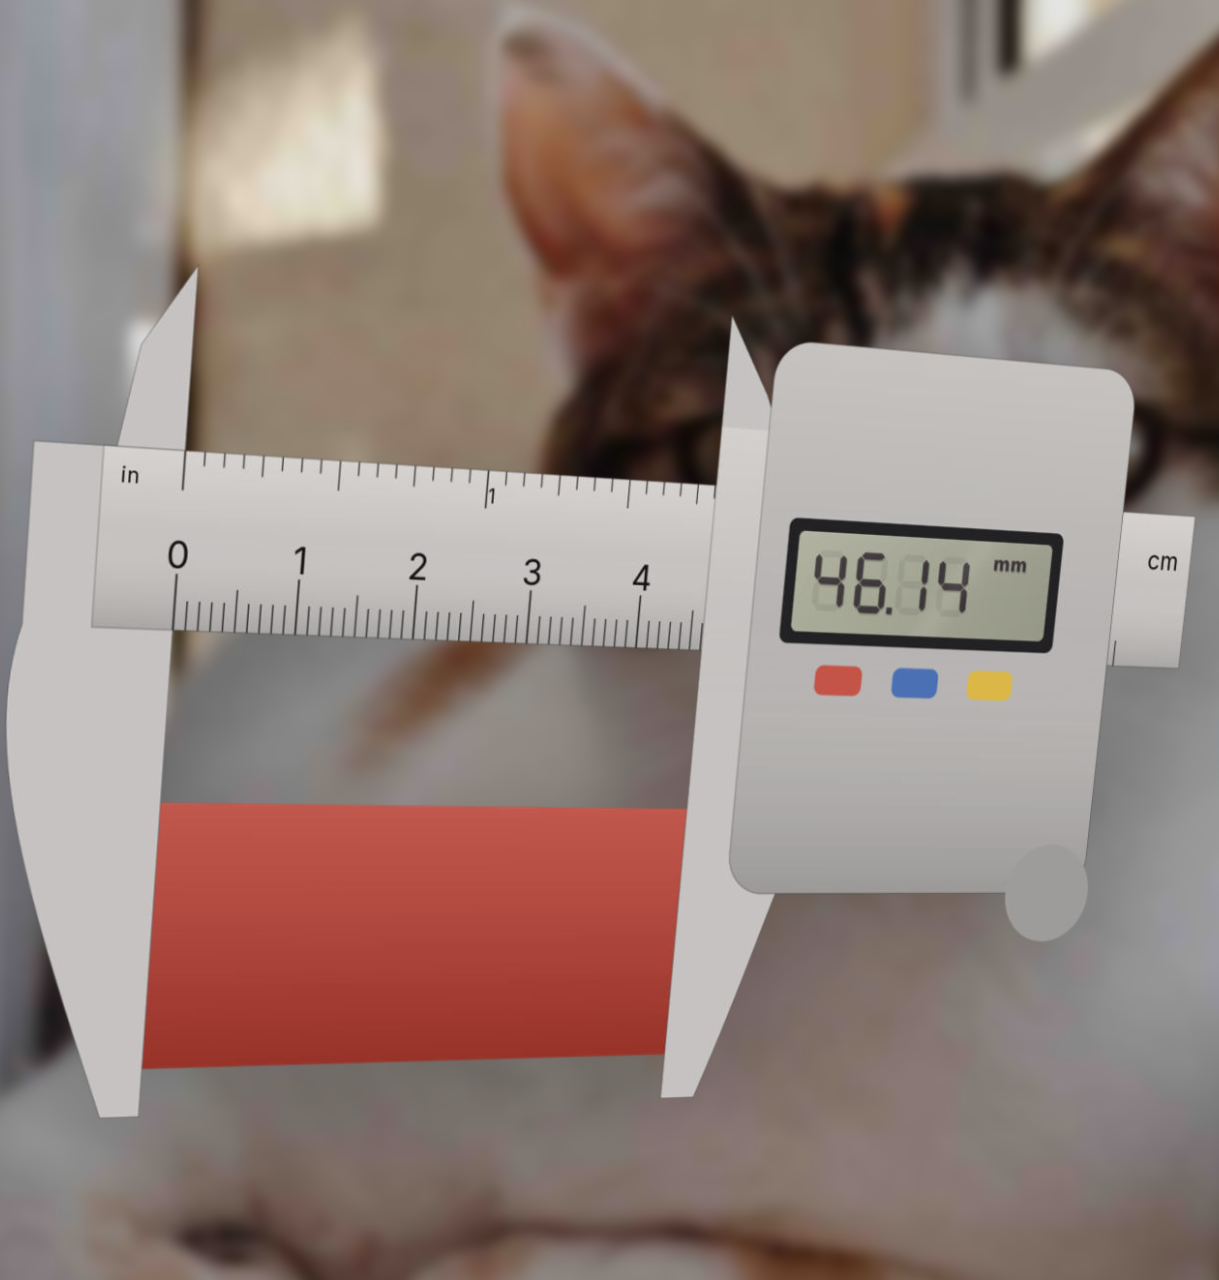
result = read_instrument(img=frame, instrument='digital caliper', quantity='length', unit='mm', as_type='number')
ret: 46.14 mm
